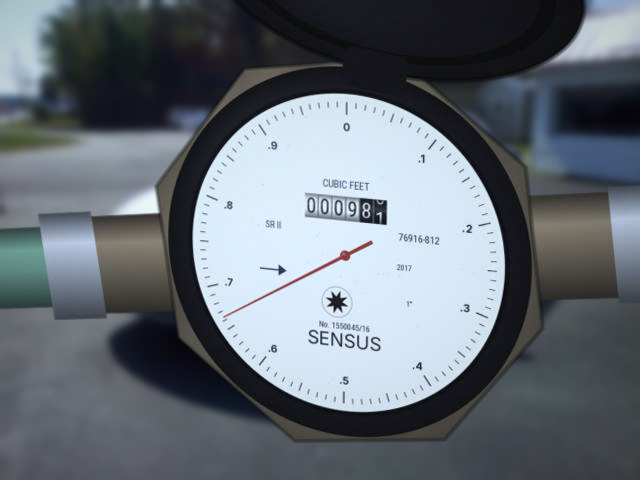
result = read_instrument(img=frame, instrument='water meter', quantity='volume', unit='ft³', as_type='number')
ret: 980.66 ft³
